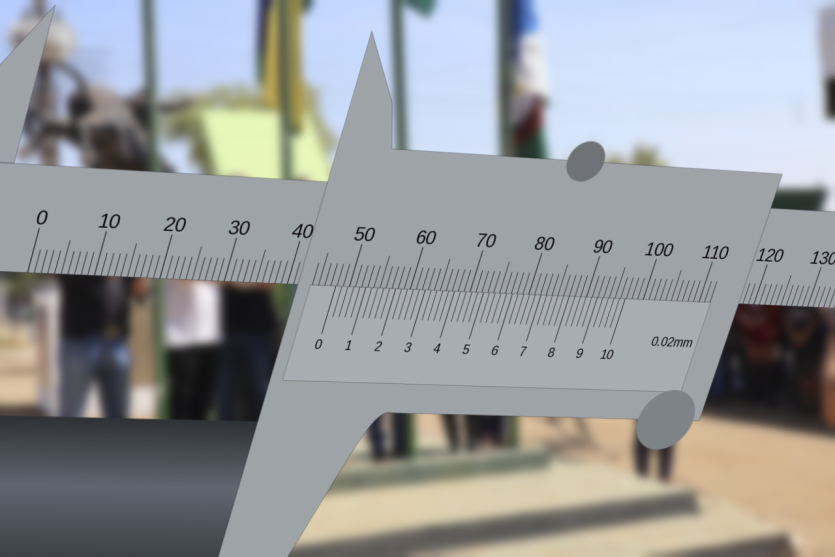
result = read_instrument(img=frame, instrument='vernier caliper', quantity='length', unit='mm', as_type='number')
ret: 47.8 mm
